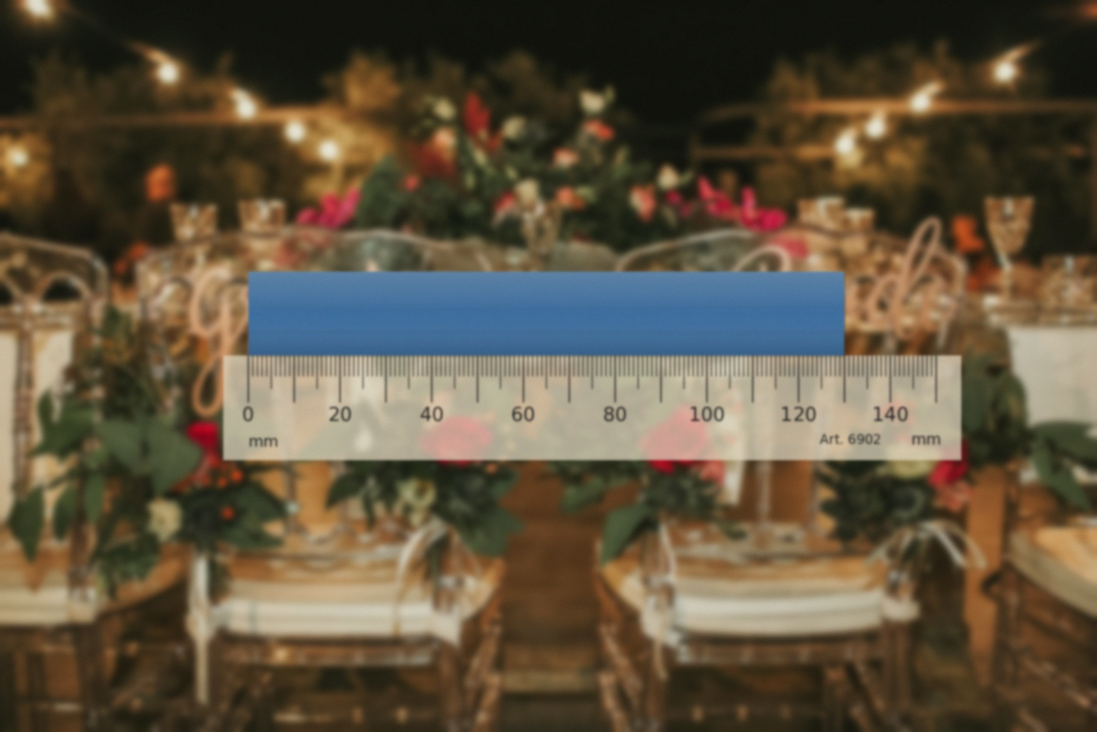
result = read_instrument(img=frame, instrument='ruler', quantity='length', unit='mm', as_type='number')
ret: 130 mm
